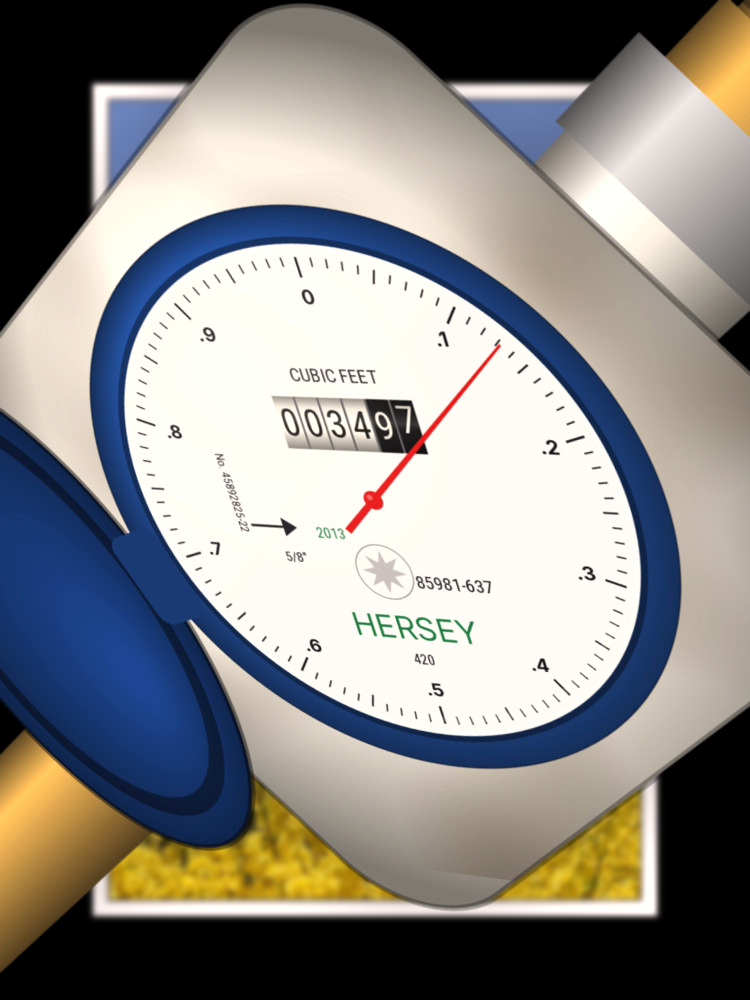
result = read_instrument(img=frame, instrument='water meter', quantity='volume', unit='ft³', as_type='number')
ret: 3497.13 ft³
